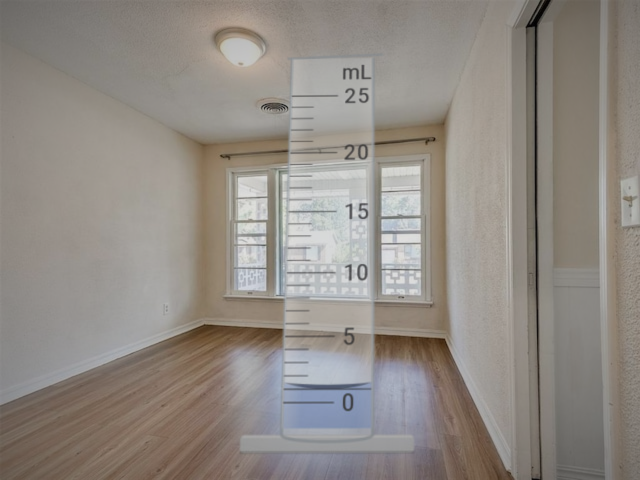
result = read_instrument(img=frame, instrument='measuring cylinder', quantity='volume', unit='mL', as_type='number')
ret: 1 mL
